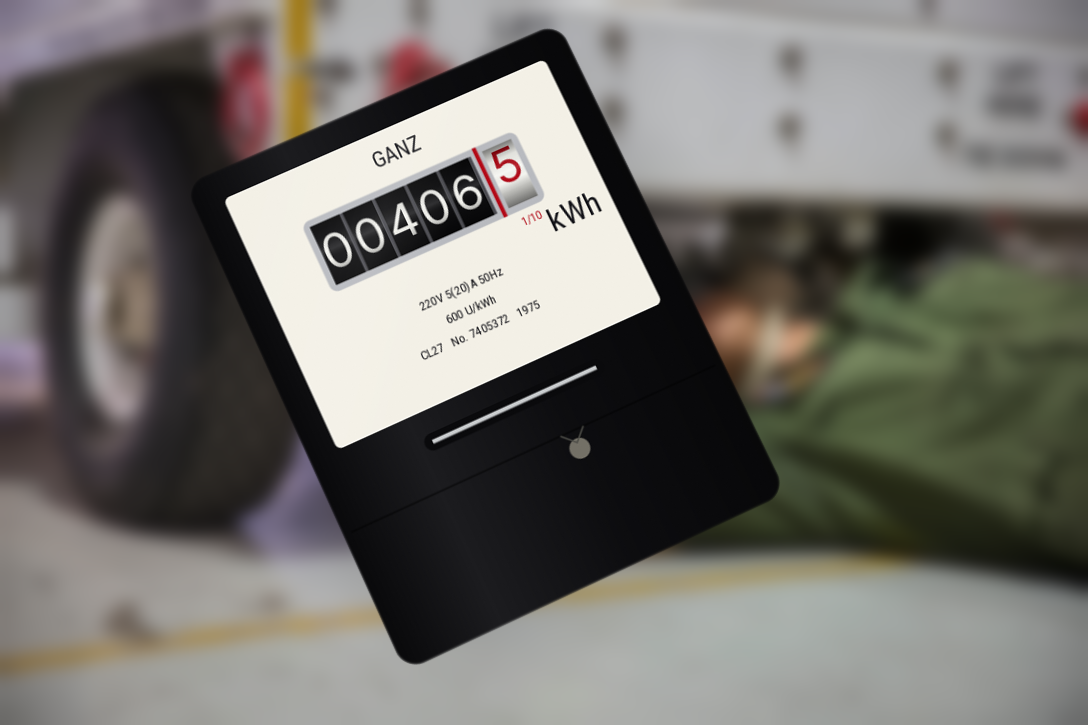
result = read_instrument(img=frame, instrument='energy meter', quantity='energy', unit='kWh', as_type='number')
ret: 406.5 kWh
